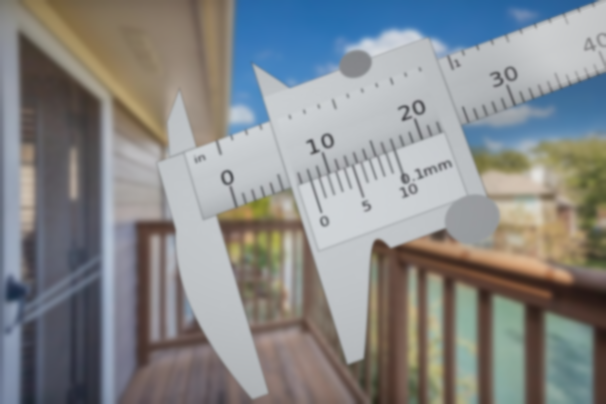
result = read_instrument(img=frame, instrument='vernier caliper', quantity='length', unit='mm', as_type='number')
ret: 8.0 mm
